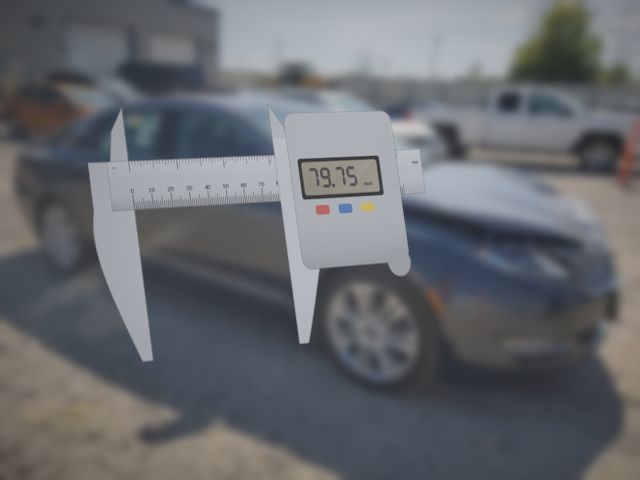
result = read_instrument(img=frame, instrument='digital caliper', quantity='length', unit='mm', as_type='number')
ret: 79.75 mm
